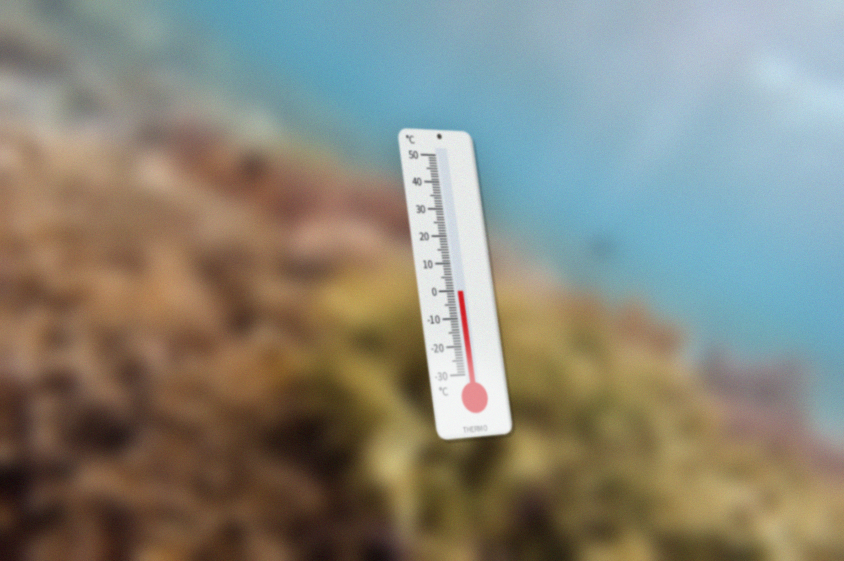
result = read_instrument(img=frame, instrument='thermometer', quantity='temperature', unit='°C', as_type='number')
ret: 0 °C
